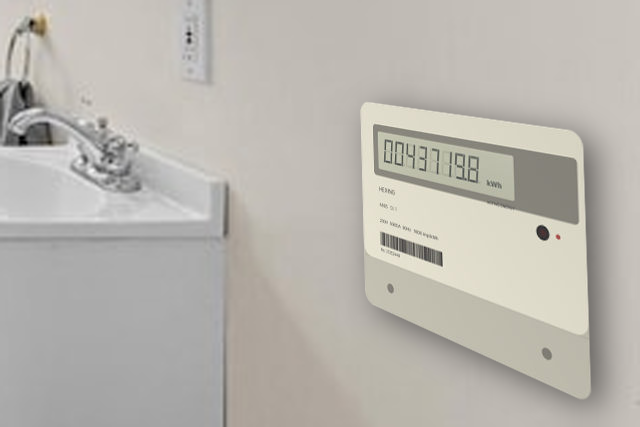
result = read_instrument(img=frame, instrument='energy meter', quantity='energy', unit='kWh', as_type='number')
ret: 43719.8 kWh
